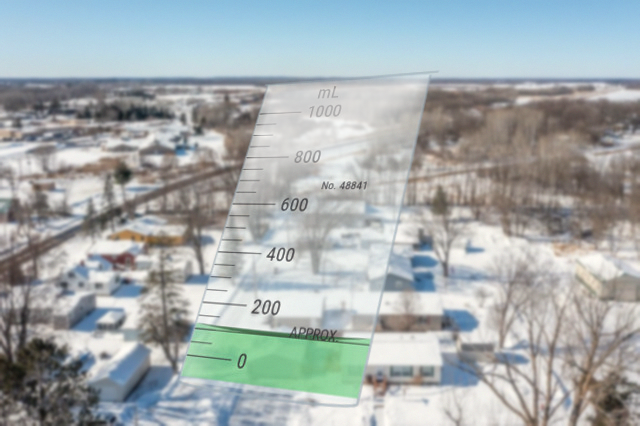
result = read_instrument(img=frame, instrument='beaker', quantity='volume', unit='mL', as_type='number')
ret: 100 mL
